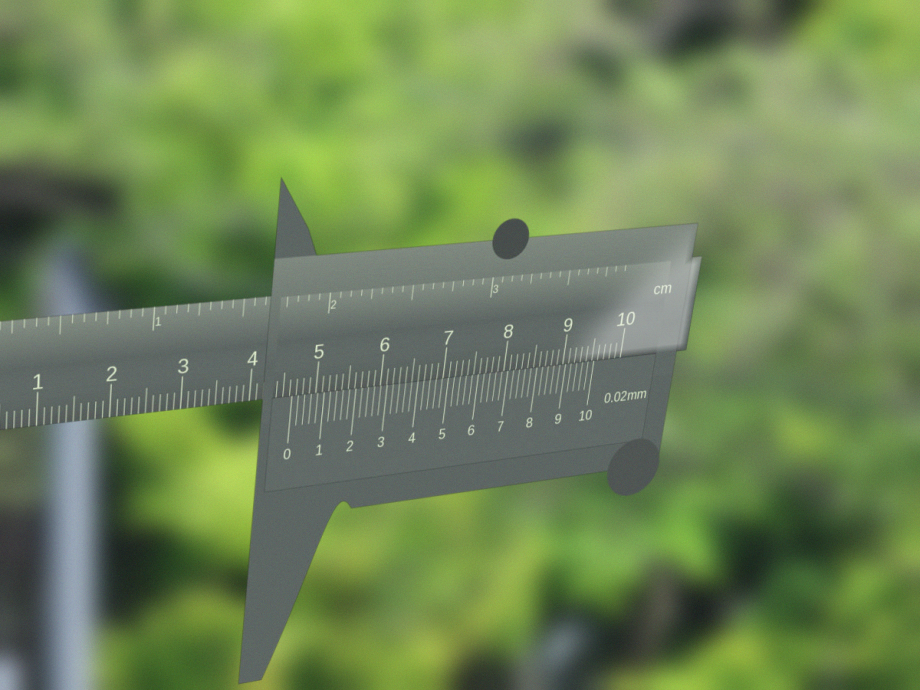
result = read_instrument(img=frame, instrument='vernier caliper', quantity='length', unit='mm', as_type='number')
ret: 46.4 mm
